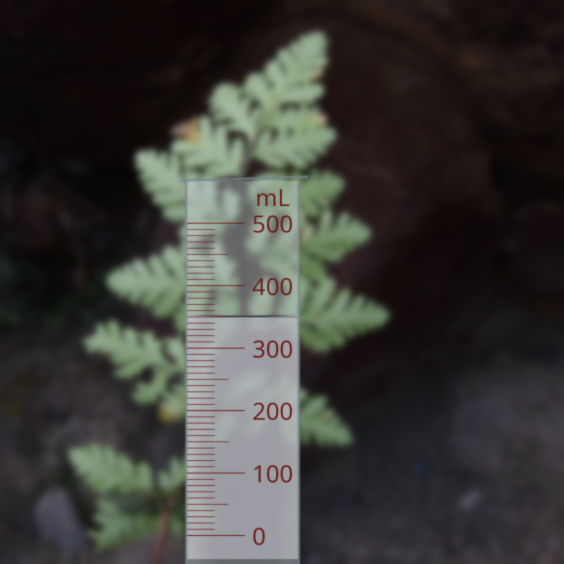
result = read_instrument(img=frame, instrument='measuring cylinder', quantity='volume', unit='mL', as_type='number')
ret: 350 mL
